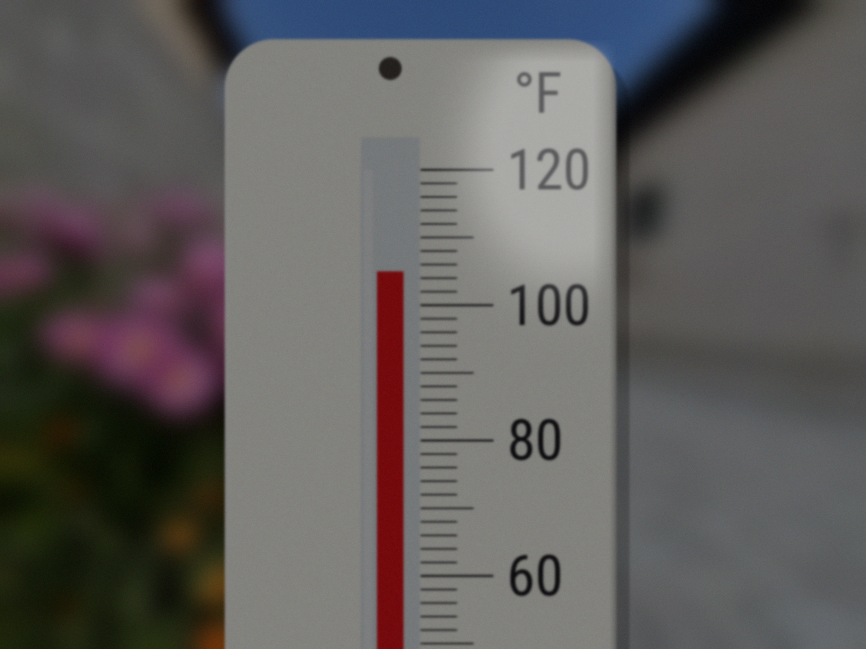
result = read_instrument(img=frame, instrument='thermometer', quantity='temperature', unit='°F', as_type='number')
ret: 105 °F
